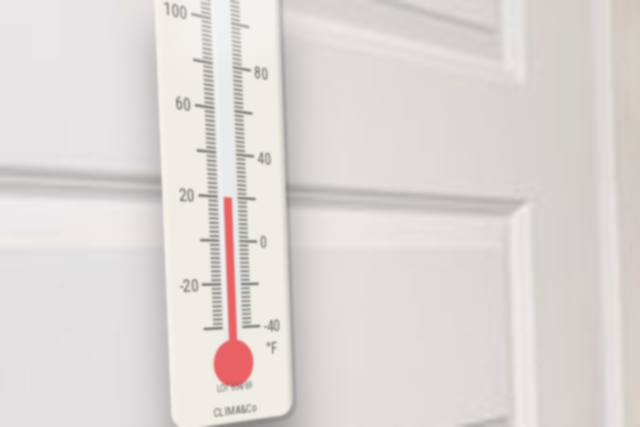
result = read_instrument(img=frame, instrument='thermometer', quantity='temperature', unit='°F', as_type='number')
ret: 20 °F
